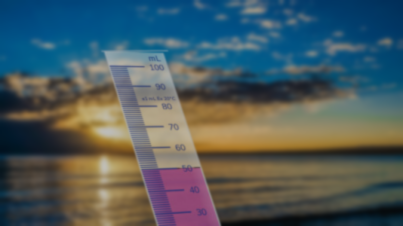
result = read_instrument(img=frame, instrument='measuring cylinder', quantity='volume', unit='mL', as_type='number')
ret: 50 mL
